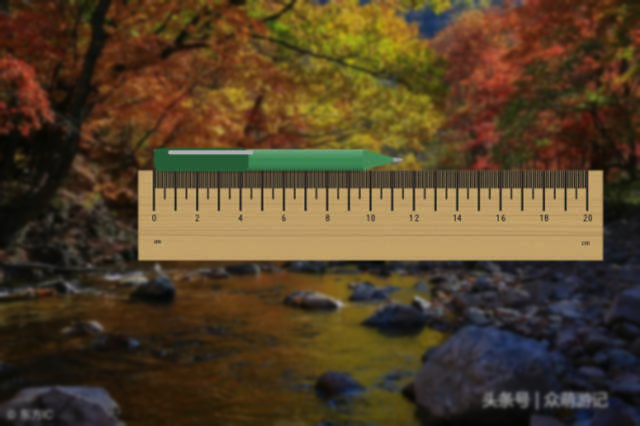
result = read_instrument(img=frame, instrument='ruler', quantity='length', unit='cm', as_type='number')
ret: 11.5 cm
